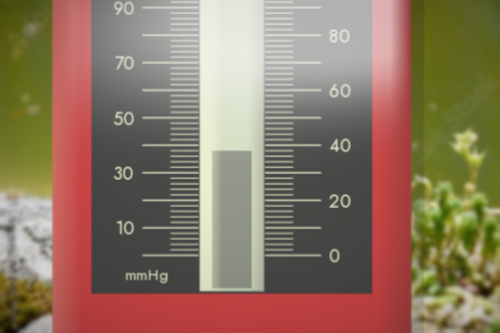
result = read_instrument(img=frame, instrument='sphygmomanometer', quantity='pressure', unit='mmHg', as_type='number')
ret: 38 mmHg
